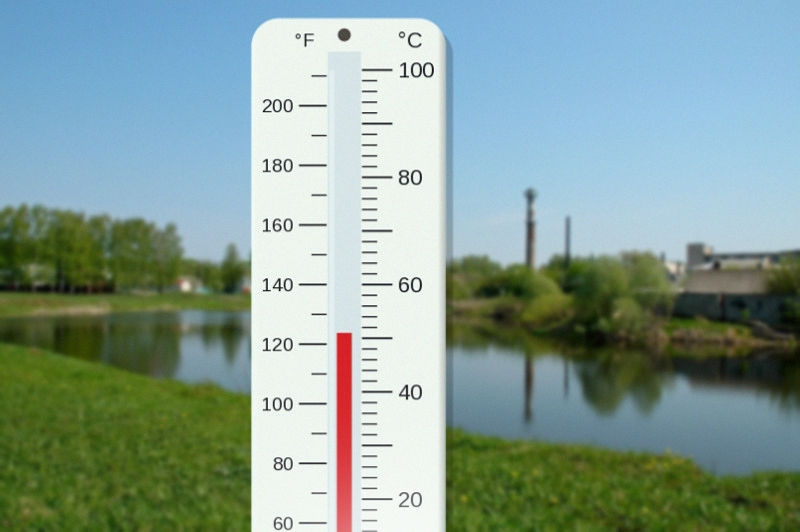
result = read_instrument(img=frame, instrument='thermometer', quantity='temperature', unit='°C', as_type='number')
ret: 51 °C
